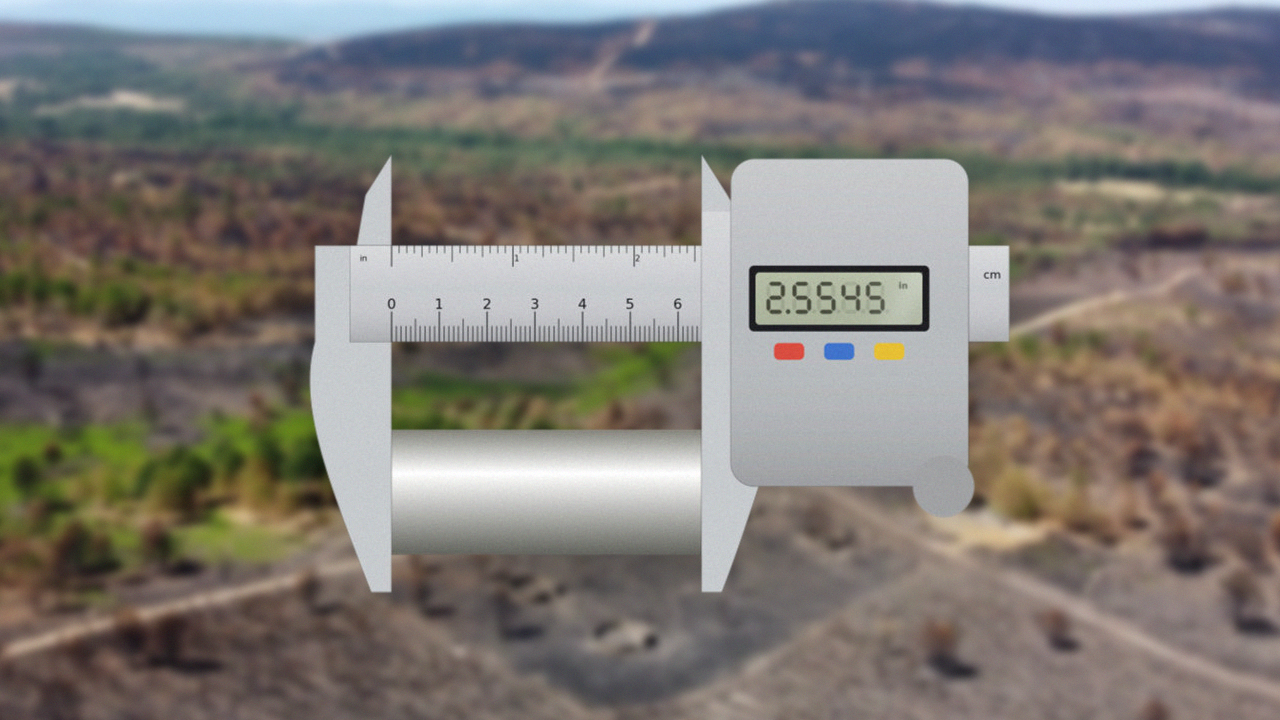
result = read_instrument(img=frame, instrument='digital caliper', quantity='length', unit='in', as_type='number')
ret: 2.5545 in
